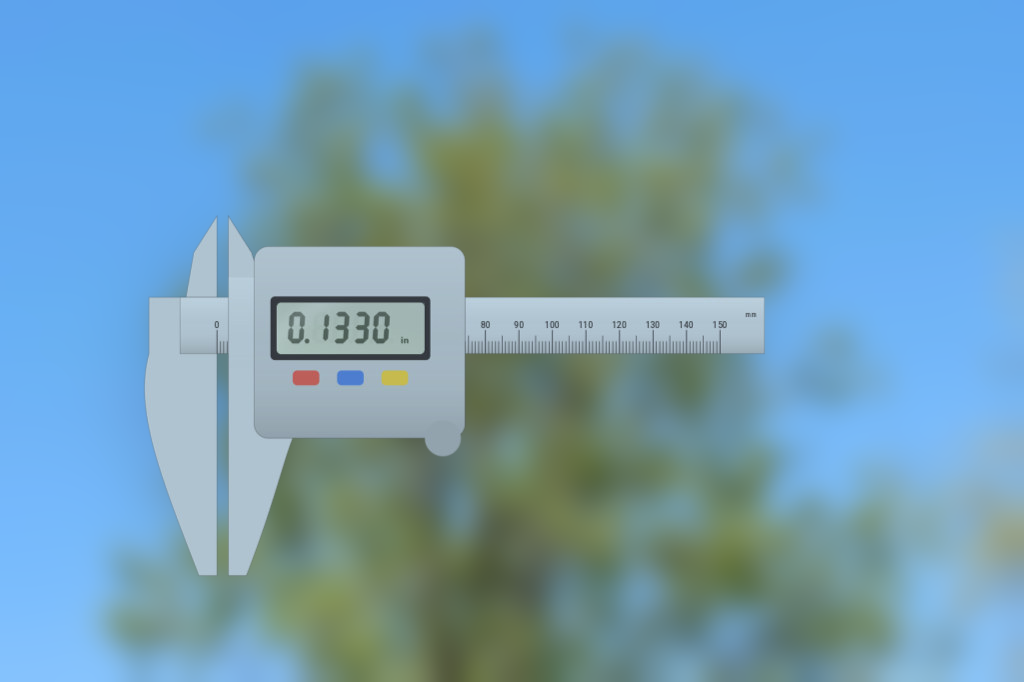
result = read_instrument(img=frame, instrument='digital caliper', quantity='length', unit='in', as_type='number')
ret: 0.1330 in
